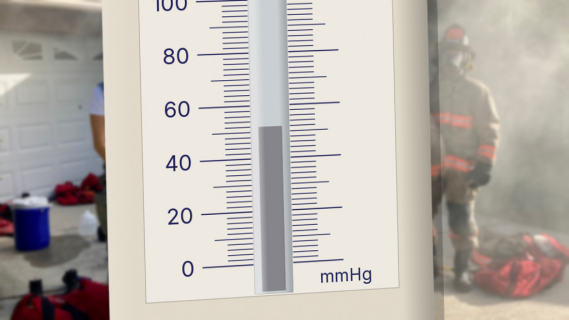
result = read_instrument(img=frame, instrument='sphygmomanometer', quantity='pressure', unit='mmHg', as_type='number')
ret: 52 mmHg
